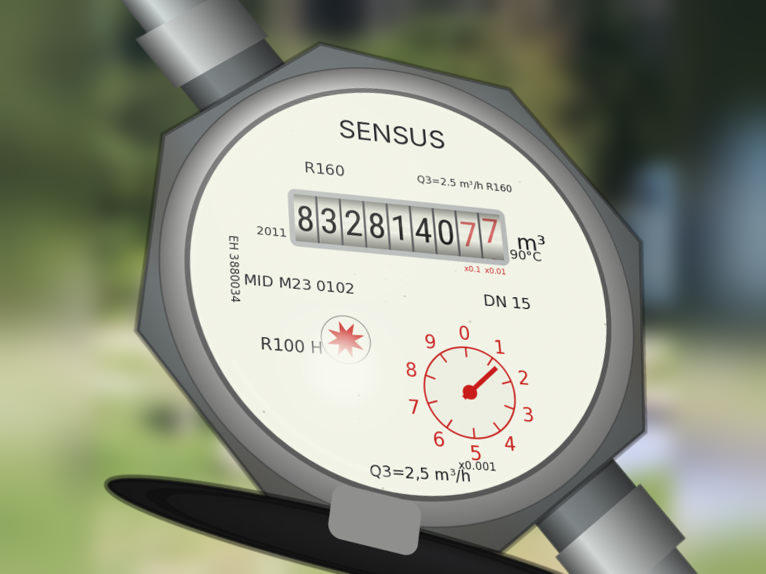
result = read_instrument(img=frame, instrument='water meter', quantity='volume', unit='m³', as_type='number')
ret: 8328140.771 m³
